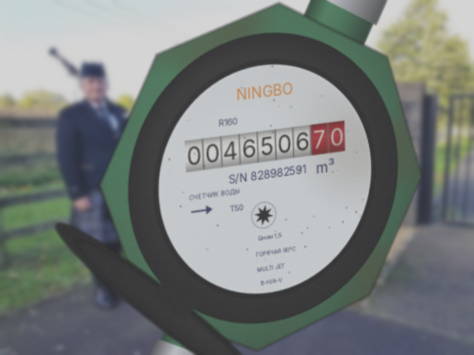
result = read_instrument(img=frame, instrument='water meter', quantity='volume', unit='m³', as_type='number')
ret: 46506.70 m³
